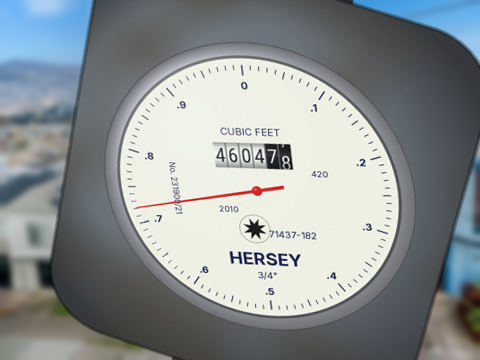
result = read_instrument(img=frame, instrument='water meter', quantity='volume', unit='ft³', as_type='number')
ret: 460477.72 ft³
